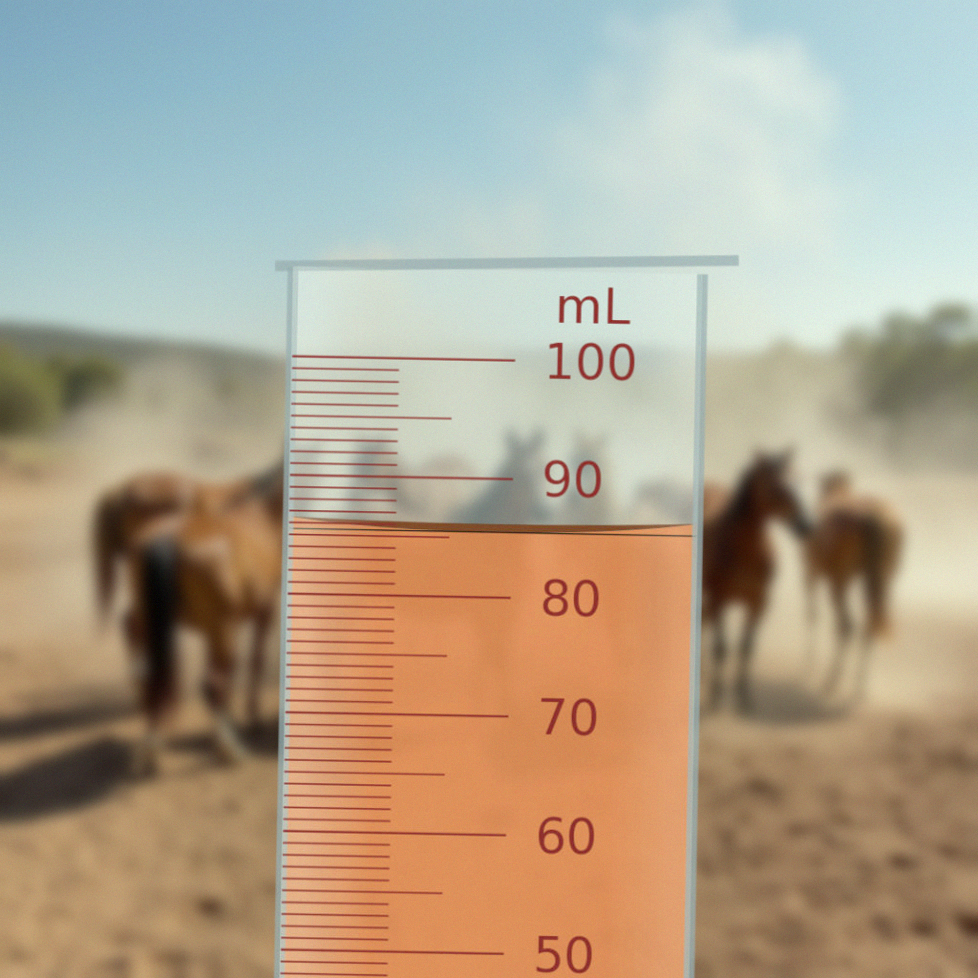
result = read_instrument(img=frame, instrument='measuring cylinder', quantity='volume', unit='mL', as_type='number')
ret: 85.5 mL
